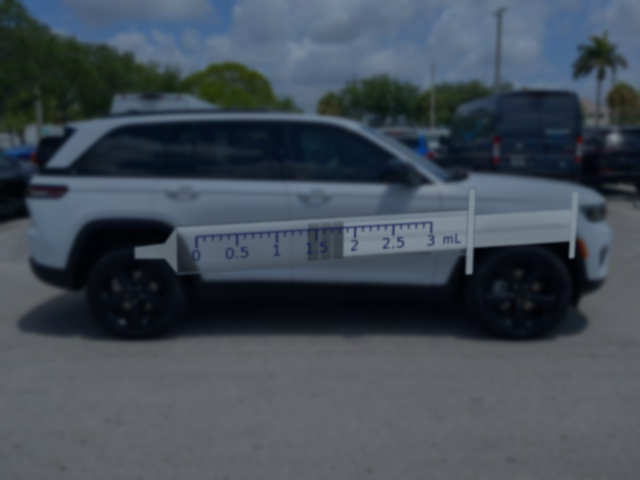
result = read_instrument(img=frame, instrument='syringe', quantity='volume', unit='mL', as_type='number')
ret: 1.4 mL
